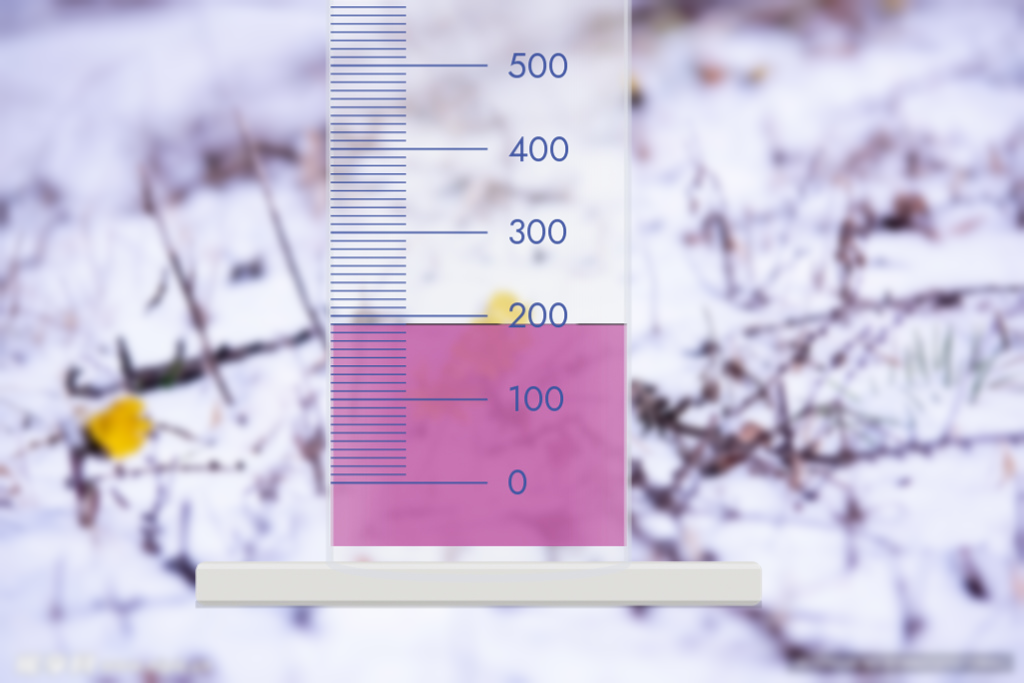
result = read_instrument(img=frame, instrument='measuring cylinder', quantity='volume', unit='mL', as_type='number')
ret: 190 mL
